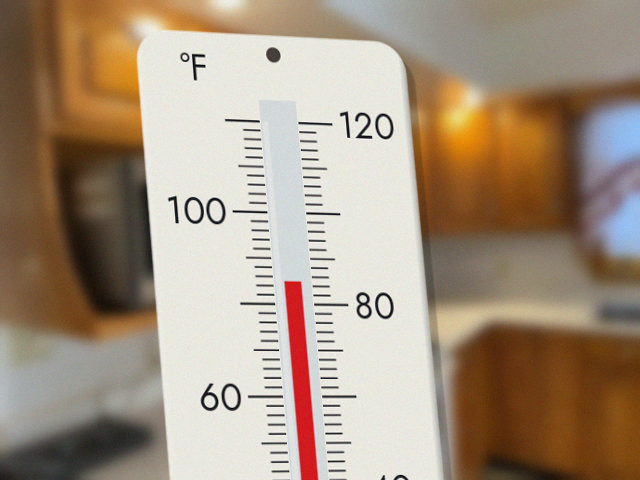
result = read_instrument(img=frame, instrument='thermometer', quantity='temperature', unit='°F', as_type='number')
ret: 85 °F
